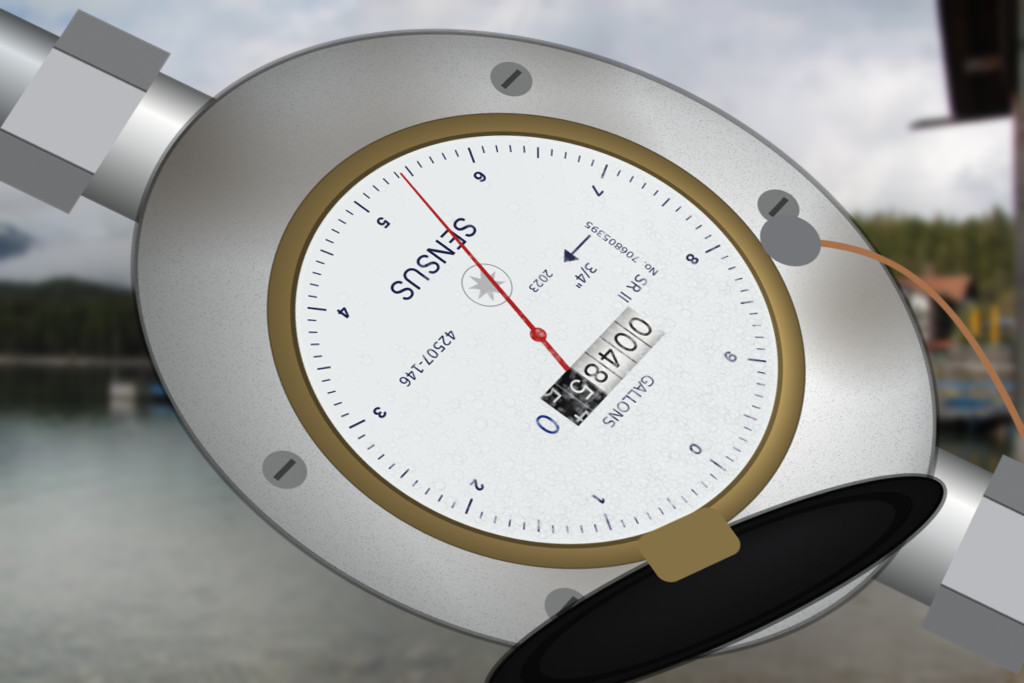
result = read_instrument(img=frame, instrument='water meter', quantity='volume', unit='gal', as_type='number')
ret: 48545.4 gal
